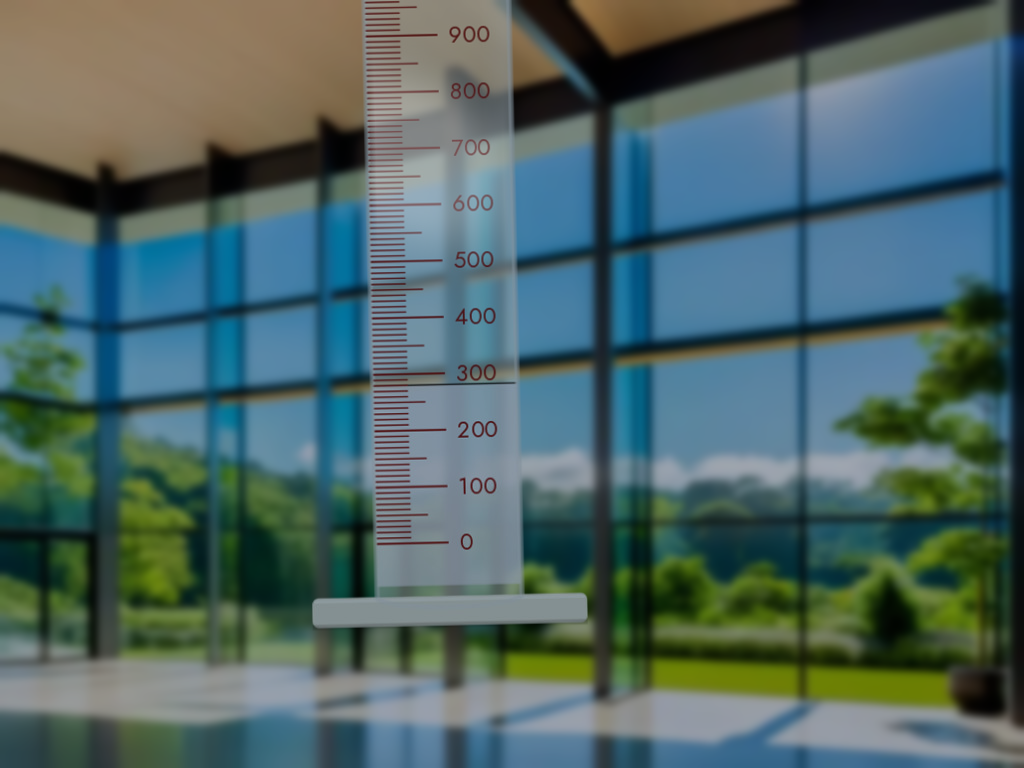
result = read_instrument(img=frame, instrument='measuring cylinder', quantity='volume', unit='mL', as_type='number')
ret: 280 mL
